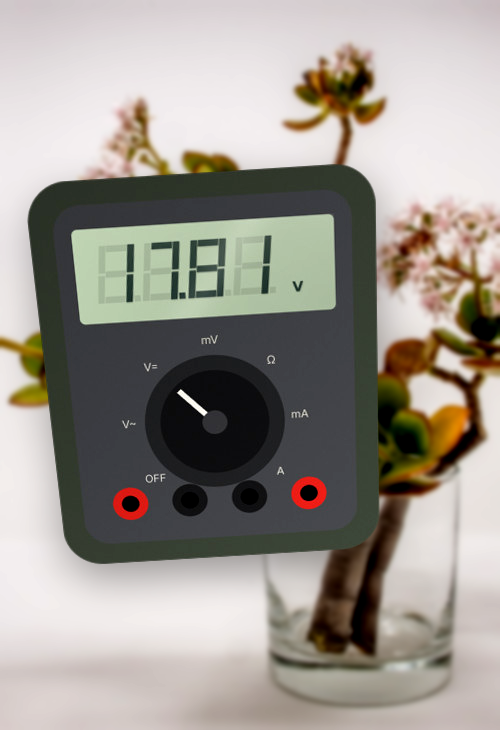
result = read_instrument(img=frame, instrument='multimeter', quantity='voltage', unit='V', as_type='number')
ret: 17.81 V
